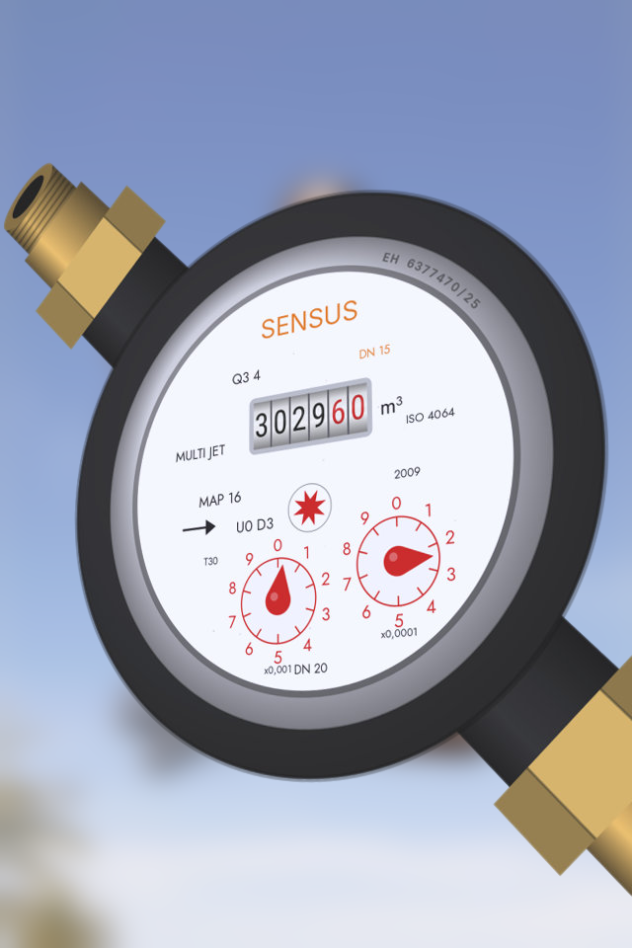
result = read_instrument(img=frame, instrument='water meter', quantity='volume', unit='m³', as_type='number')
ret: 3029.6002 m³
